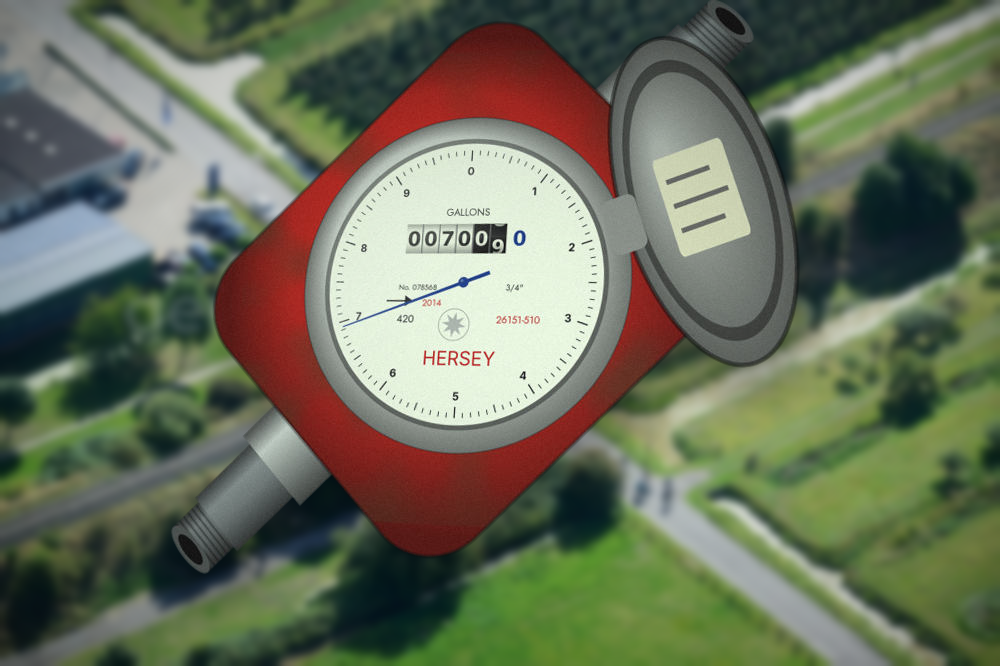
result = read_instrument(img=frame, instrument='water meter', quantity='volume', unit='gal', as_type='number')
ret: 70086.9 gal
